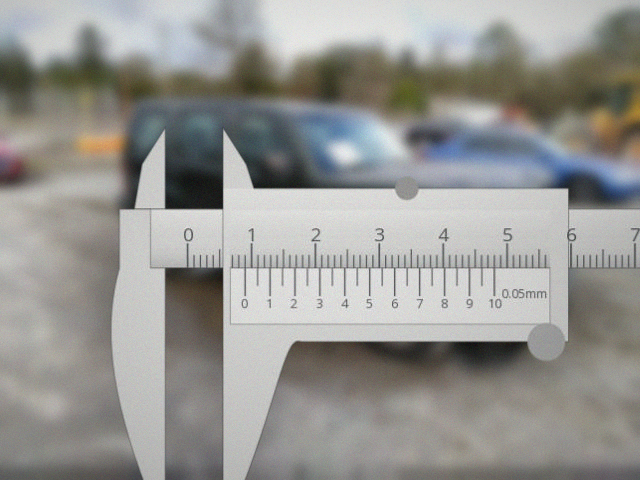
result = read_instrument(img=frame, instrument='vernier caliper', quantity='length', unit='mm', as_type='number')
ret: 9.0 mm
